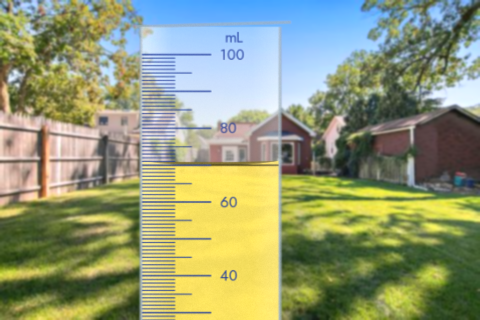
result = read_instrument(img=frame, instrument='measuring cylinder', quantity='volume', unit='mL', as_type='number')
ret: 70 mL
